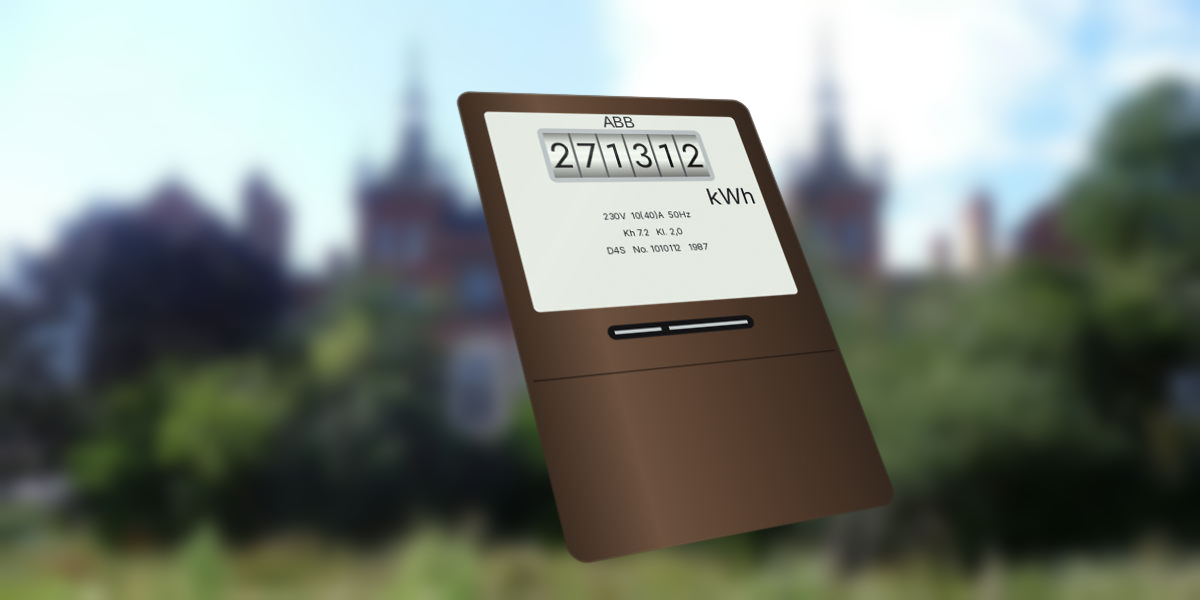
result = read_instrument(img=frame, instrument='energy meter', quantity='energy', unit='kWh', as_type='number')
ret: 271312 kWh
